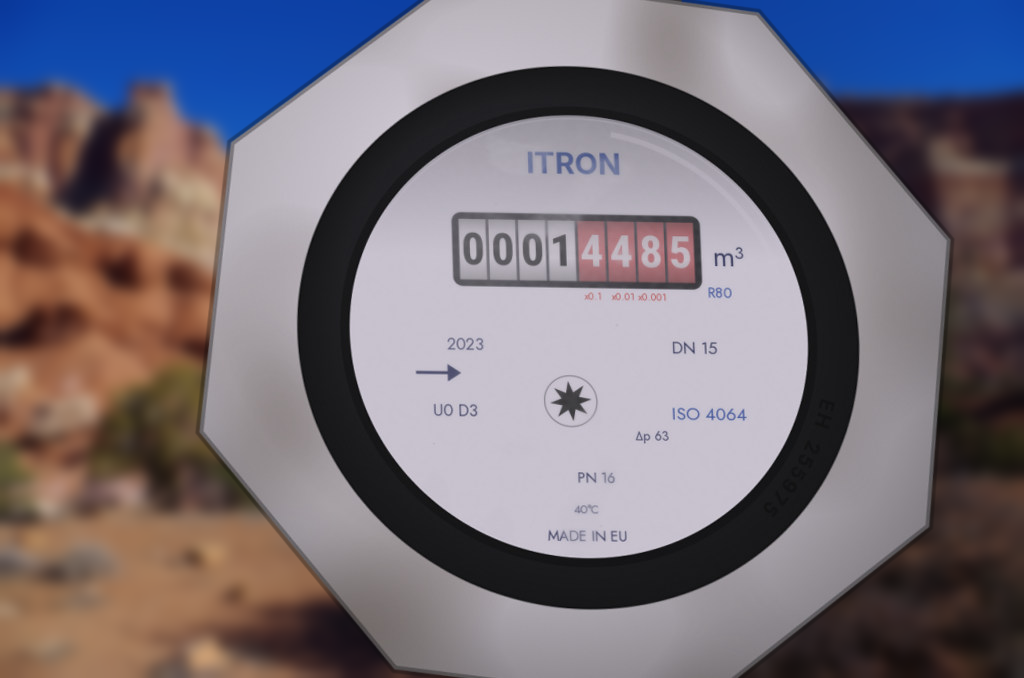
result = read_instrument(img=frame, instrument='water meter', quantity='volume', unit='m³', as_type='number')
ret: 1.4485 m³
